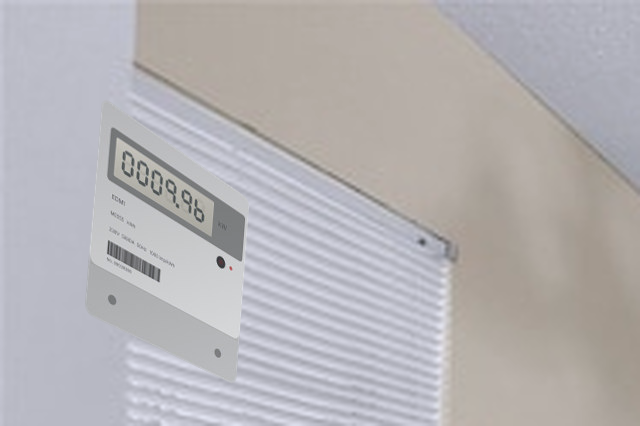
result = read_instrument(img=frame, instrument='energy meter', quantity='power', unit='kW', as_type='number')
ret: 9.96 kW
